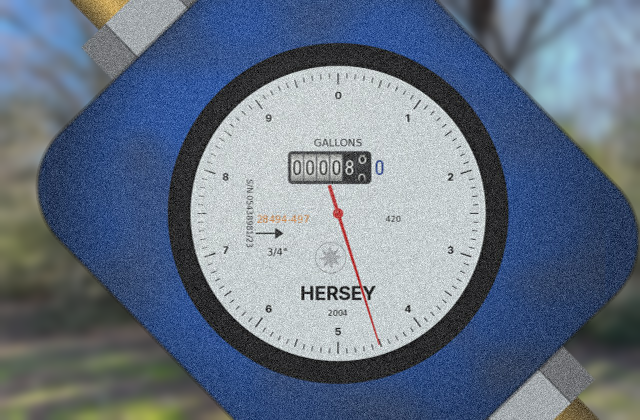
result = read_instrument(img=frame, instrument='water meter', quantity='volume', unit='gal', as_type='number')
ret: 884.5 gal
